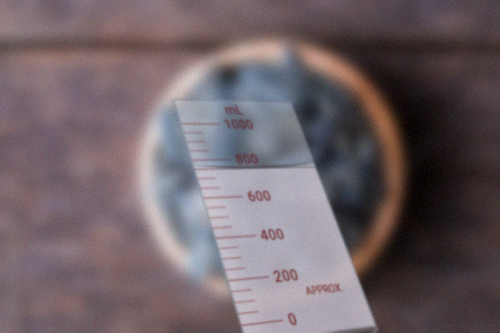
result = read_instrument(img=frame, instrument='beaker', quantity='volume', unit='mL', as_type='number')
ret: 750 mL
